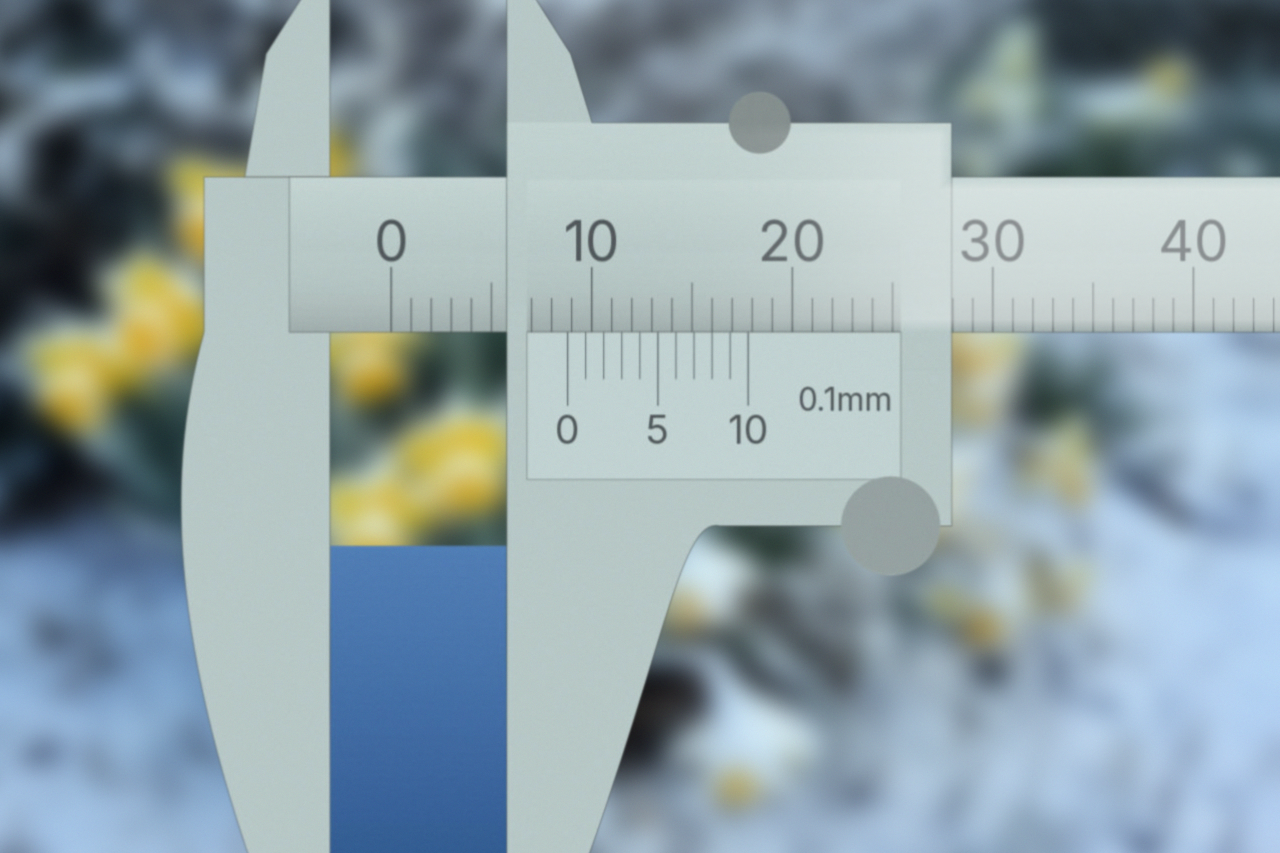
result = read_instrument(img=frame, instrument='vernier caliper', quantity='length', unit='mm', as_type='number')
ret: 8.8 mm
